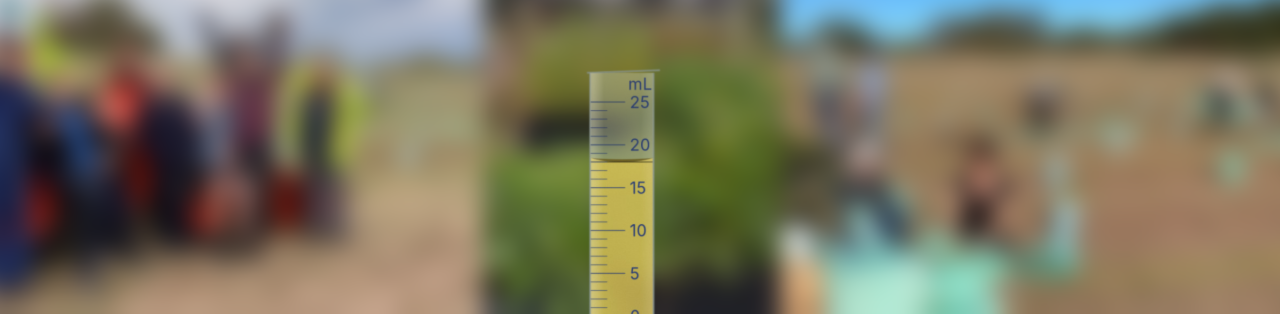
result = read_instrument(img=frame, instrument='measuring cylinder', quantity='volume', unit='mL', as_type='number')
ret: 18 mL
